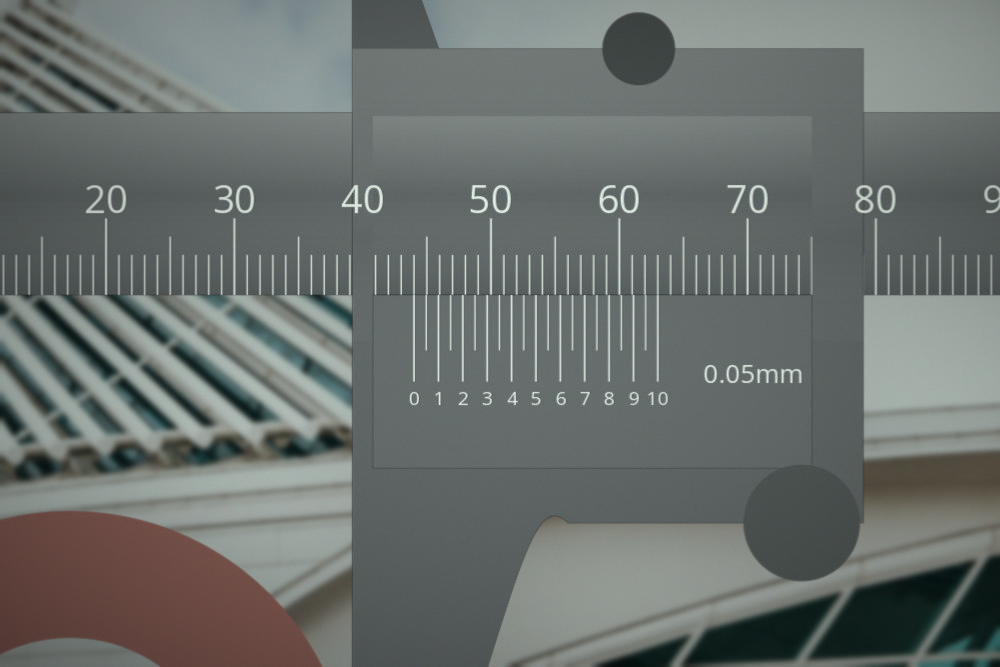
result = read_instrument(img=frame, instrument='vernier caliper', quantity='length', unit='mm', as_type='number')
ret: 44.0 mm
